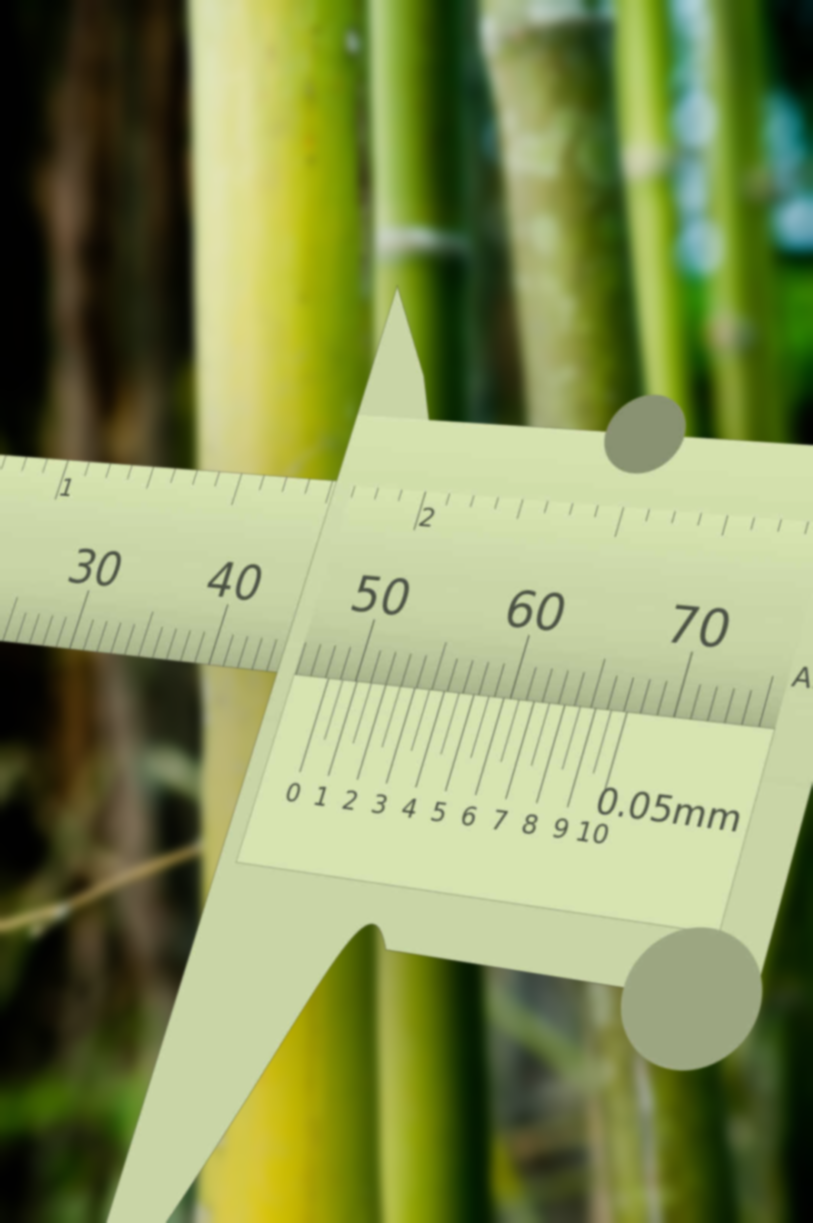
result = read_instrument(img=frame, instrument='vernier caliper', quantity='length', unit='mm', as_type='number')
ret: 48.2 mm
